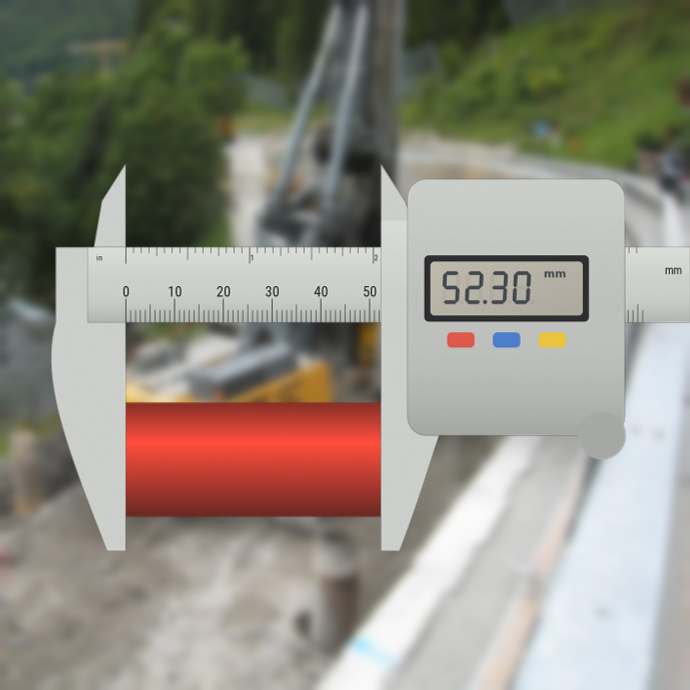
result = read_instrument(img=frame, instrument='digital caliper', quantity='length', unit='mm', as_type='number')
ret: 52.30 mm
